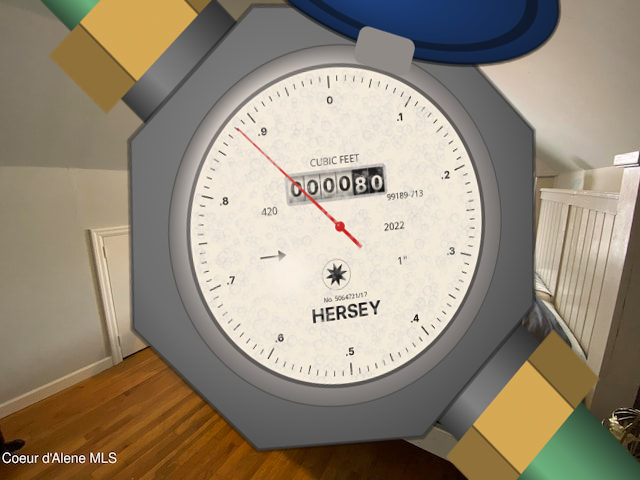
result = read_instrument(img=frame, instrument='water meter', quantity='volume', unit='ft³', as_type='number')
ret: 79.88 ft³
